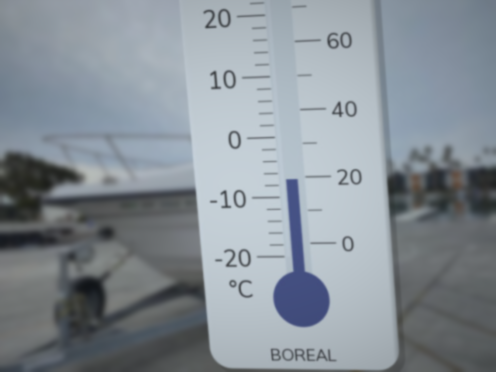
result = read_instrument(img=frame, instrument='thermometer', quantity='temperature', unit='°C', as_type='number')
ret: -7 °C
